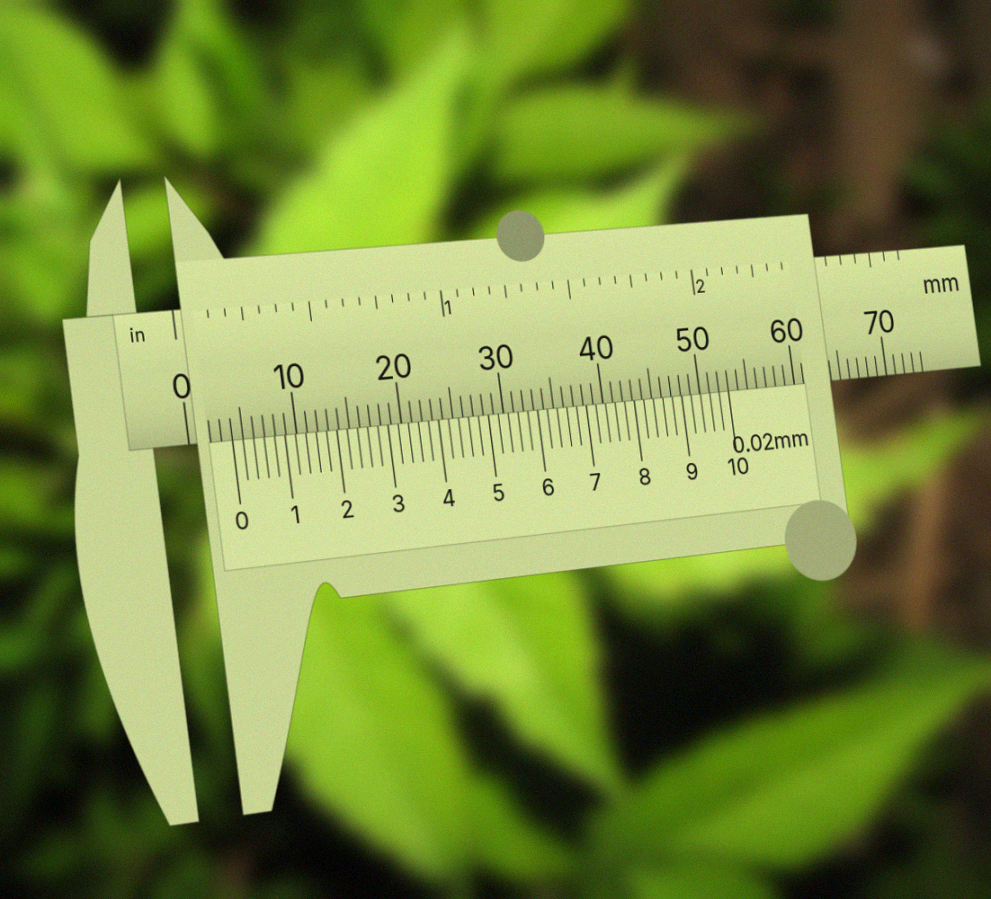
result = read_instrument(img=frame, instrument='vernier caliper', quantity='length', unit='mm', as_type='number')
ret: 4.0 mm
